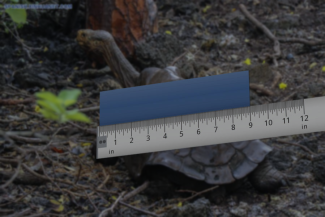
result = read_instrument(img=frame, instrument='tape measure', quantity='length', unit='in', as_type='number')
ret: 9 in
